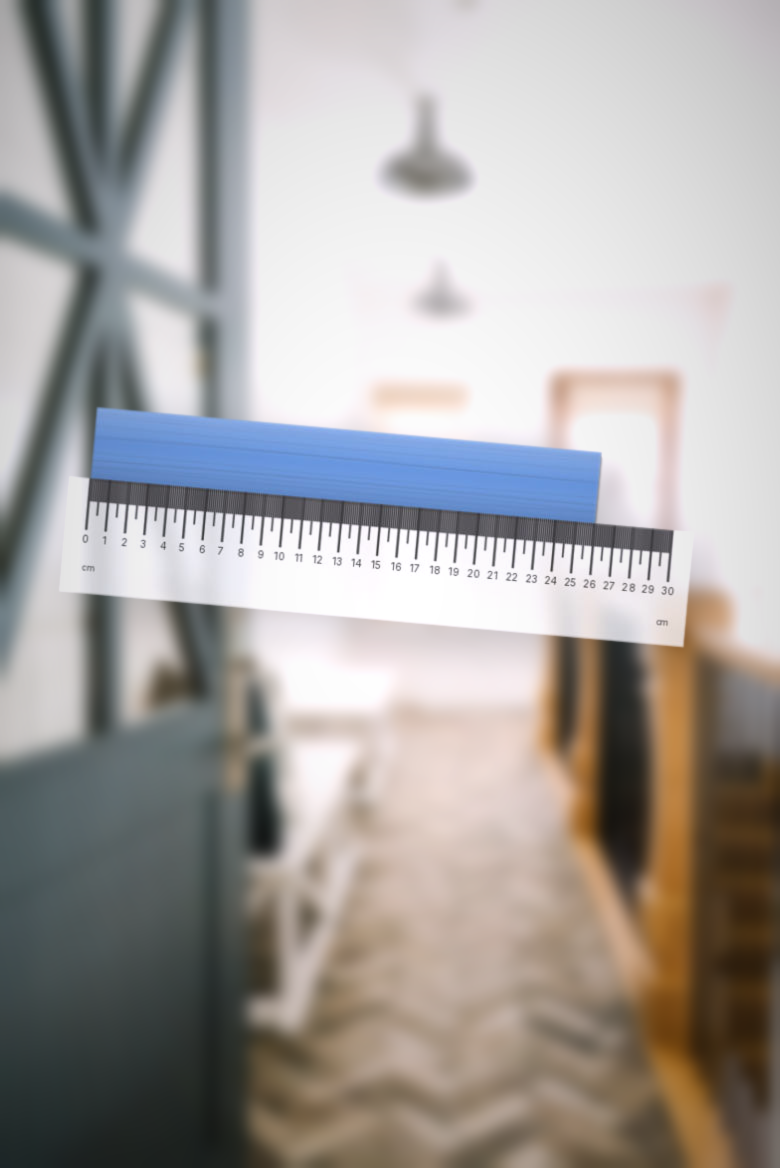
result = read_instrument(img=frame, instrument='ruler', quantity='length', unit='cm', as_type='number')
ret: 26 cm
